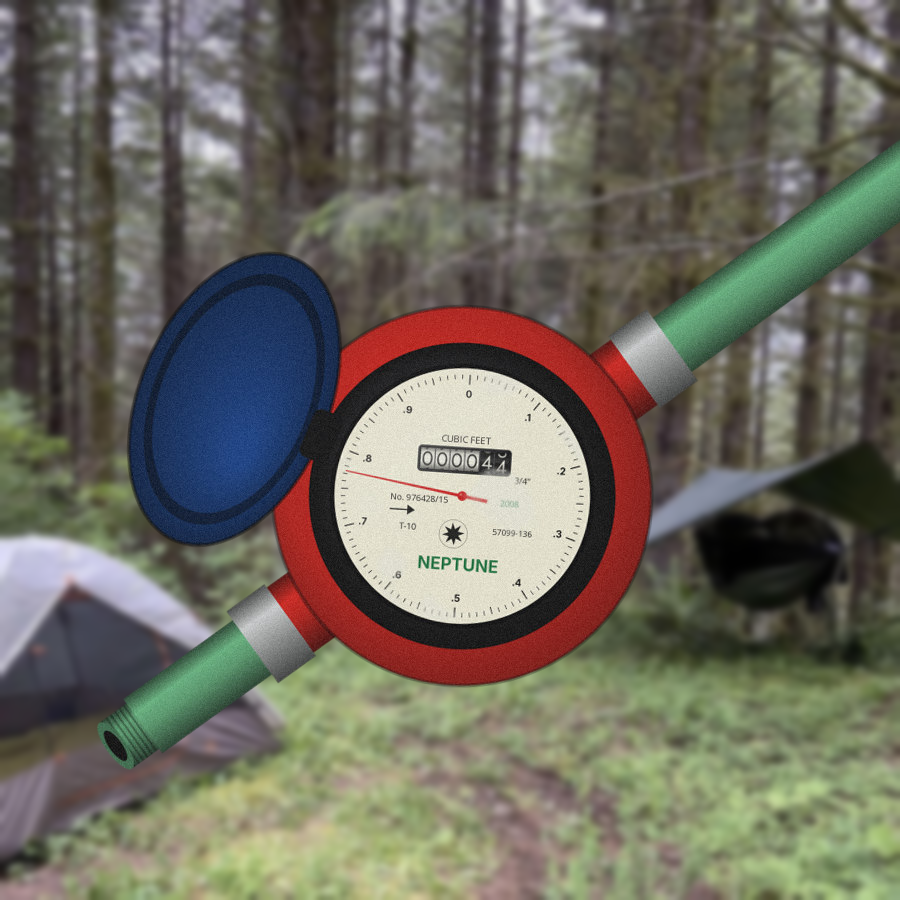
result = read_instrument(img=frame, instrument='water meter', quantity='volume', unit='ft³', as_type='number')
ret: 43.77 ft³
